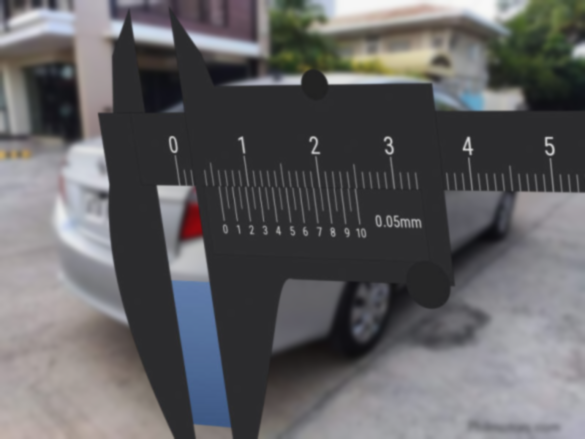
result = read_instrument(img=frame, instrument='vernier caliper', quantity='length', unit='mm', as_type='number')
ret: 5.8 mm
